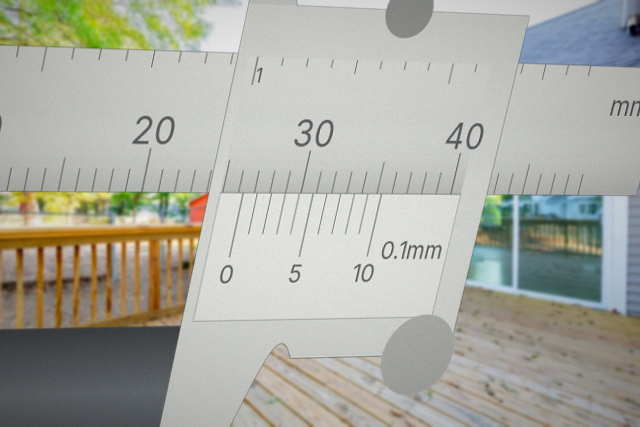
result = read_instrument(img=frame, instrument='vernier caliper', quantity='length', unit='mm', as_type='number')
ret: 26.3 mm
